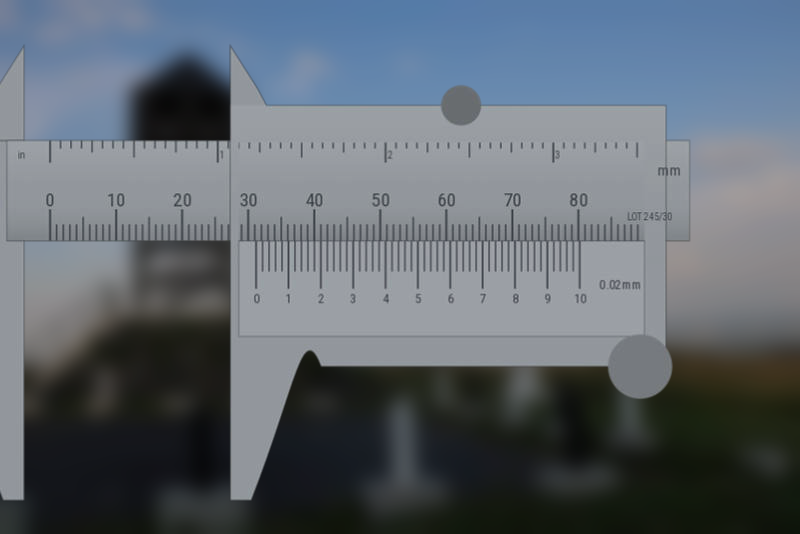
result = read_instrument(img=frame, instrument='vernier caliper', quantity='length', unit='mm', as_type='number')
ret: 31.2 mm
